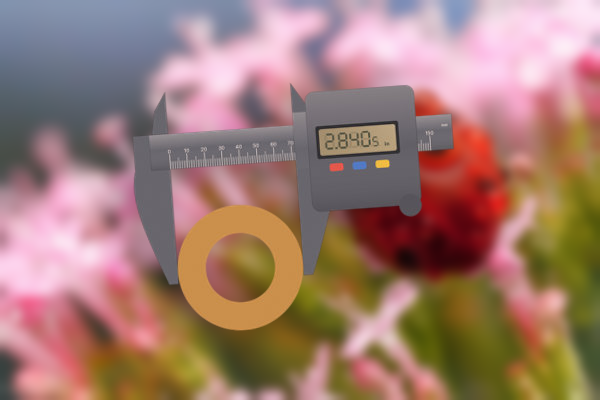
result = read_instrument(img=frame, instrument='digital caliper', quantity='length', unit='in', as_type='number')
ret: 2.8405 in
